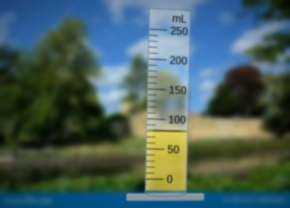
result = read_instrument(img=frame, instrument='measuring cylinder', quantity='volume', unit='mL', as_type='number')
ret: 80 mL
